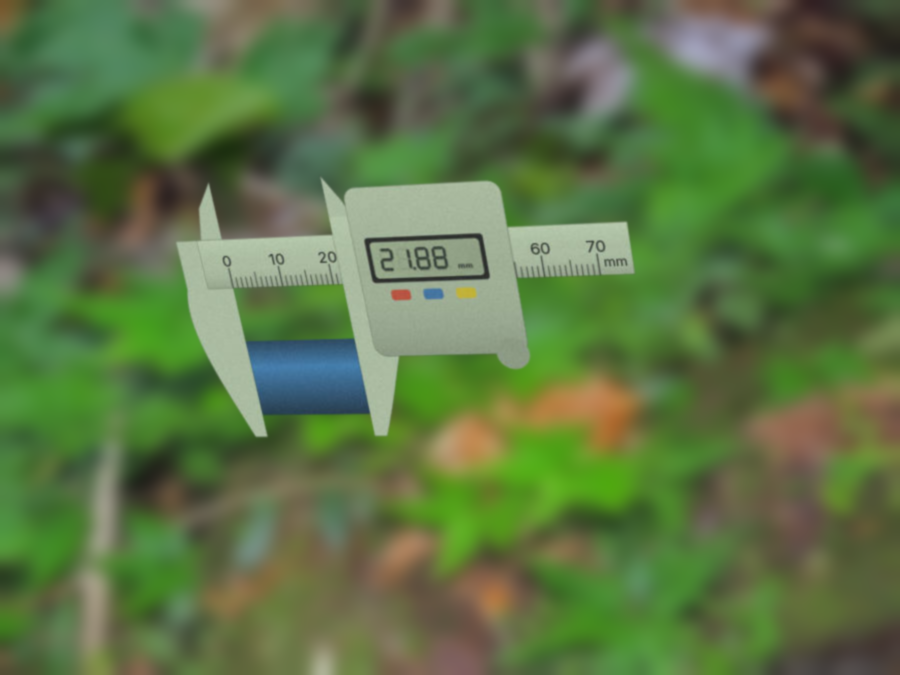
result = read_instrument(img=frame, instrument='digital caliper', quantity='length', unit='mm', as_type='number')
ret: 21.88 mm
